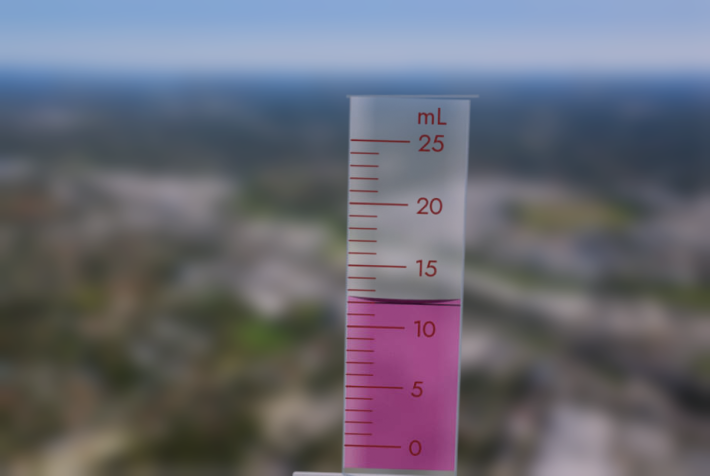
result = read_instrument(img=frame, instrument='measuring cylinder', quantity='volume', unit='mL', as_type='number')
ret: 12 mL
